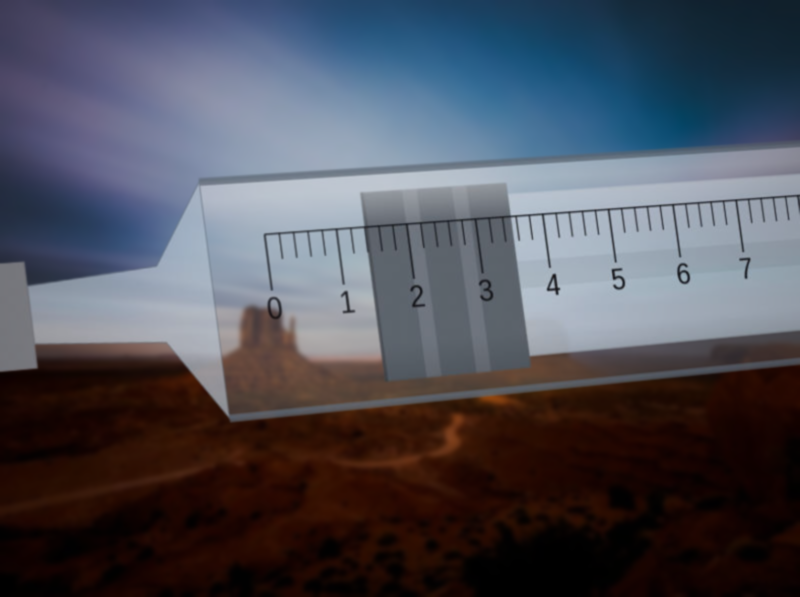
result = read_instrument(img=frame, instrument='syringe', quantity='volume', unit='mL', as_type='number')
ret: 1.4 mL
